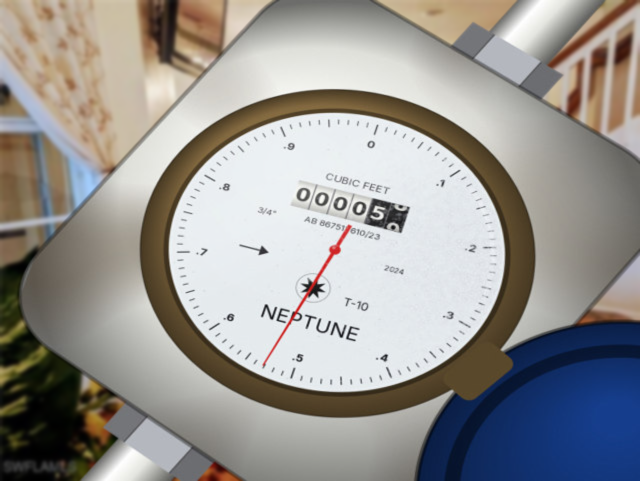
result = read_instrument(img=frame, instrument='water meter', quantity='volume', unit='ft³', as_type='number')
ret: 58.53 ft³
